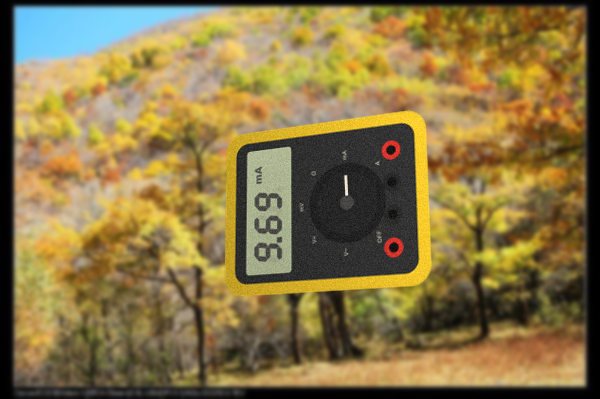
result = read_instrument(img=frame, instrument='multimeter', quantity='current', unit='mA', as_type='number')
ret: 9.69 mA
